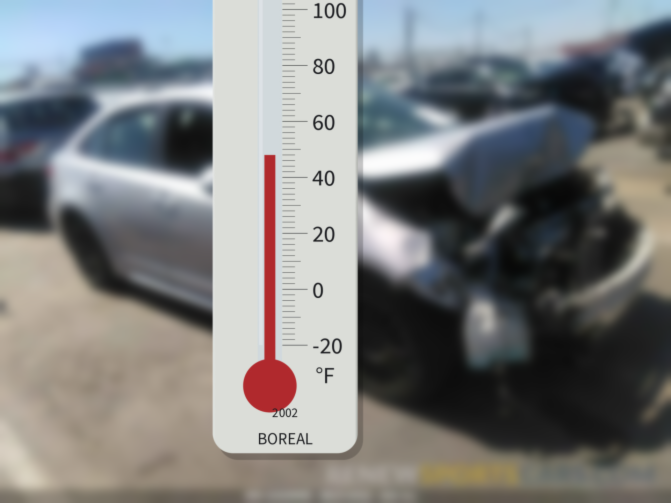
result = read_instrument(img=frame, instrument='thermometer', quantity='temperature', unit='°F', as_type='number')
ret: 48 °F
